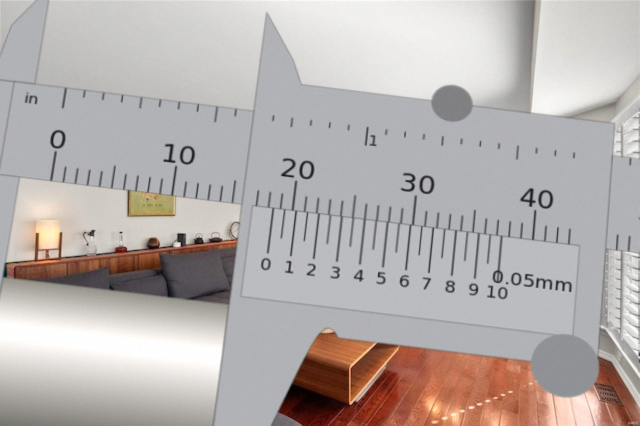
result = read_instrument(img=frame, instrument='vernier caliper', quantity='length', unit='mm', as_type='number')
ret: 18.4 mm
